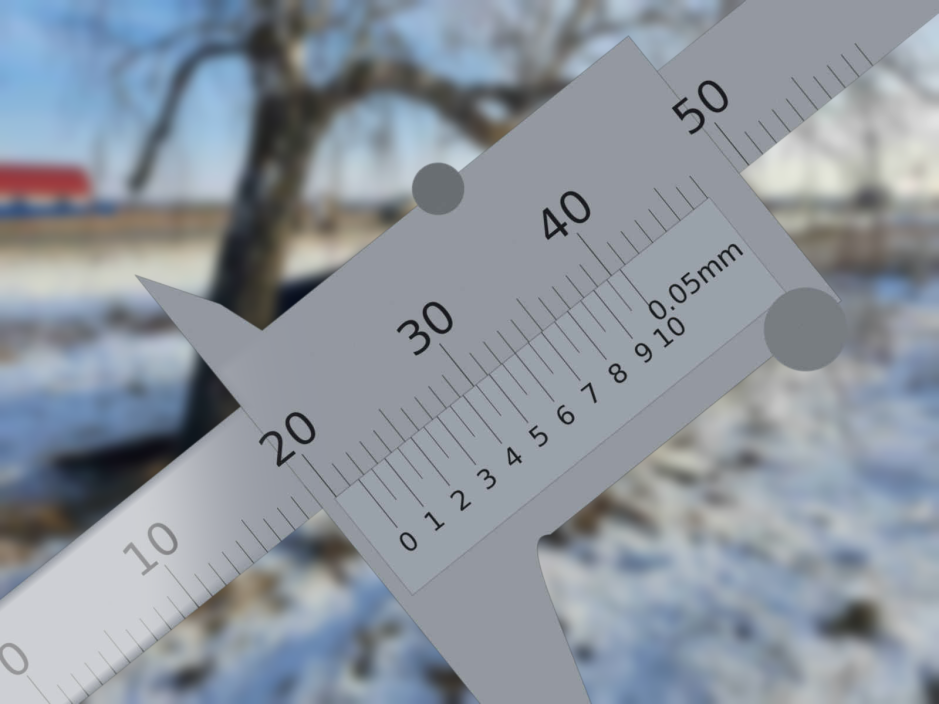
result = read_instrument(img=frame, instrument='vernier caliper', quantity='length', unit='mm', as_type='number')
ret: 21.6 mm
